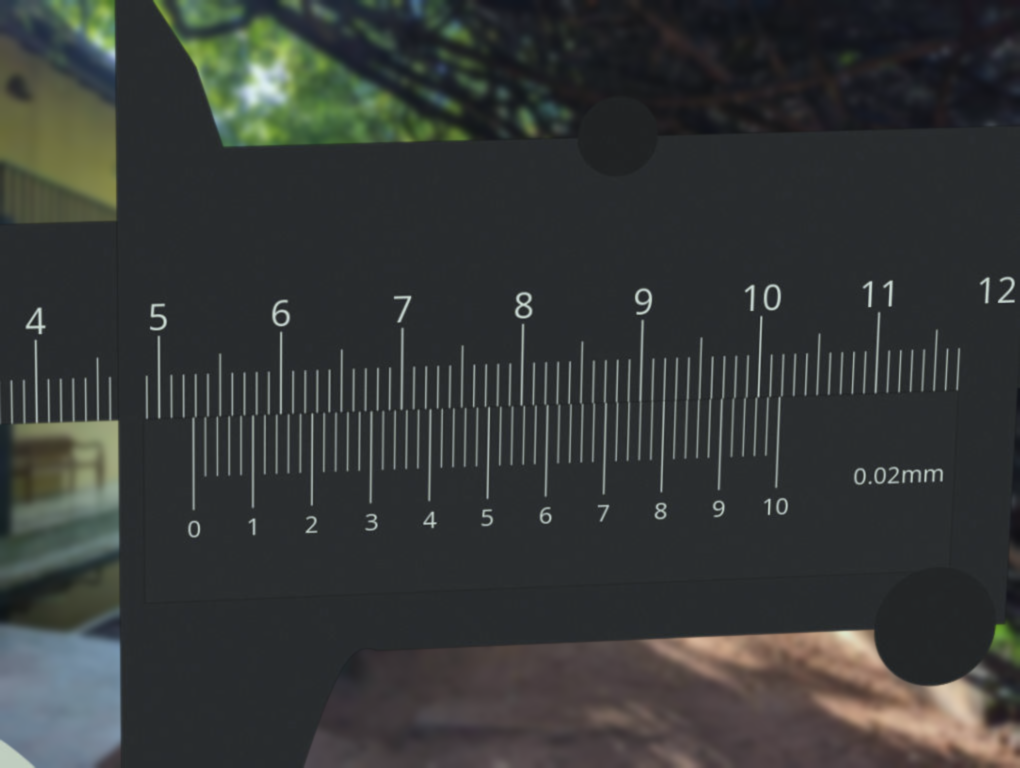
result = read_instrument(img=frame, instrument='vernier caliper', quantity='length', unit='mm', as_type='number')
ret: 52.8 mm
